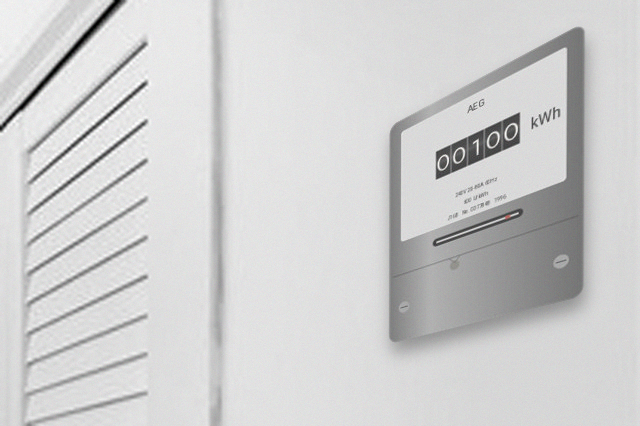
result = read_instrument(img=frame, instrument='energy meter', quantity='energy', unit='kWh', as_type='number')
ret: 100 kWh
